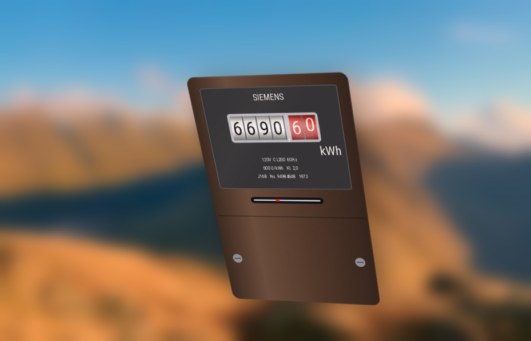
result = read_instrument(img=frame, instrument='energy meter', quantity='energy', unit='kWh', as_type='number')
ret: 6690.60 kWh
